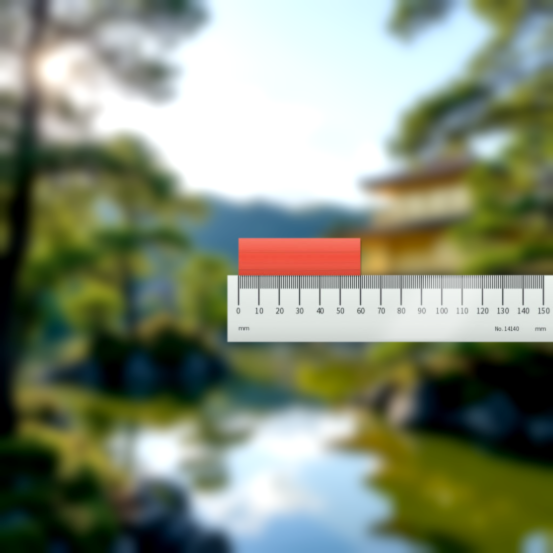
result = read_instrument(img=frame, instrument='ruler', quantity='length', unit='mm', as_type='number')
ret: 60 mm
